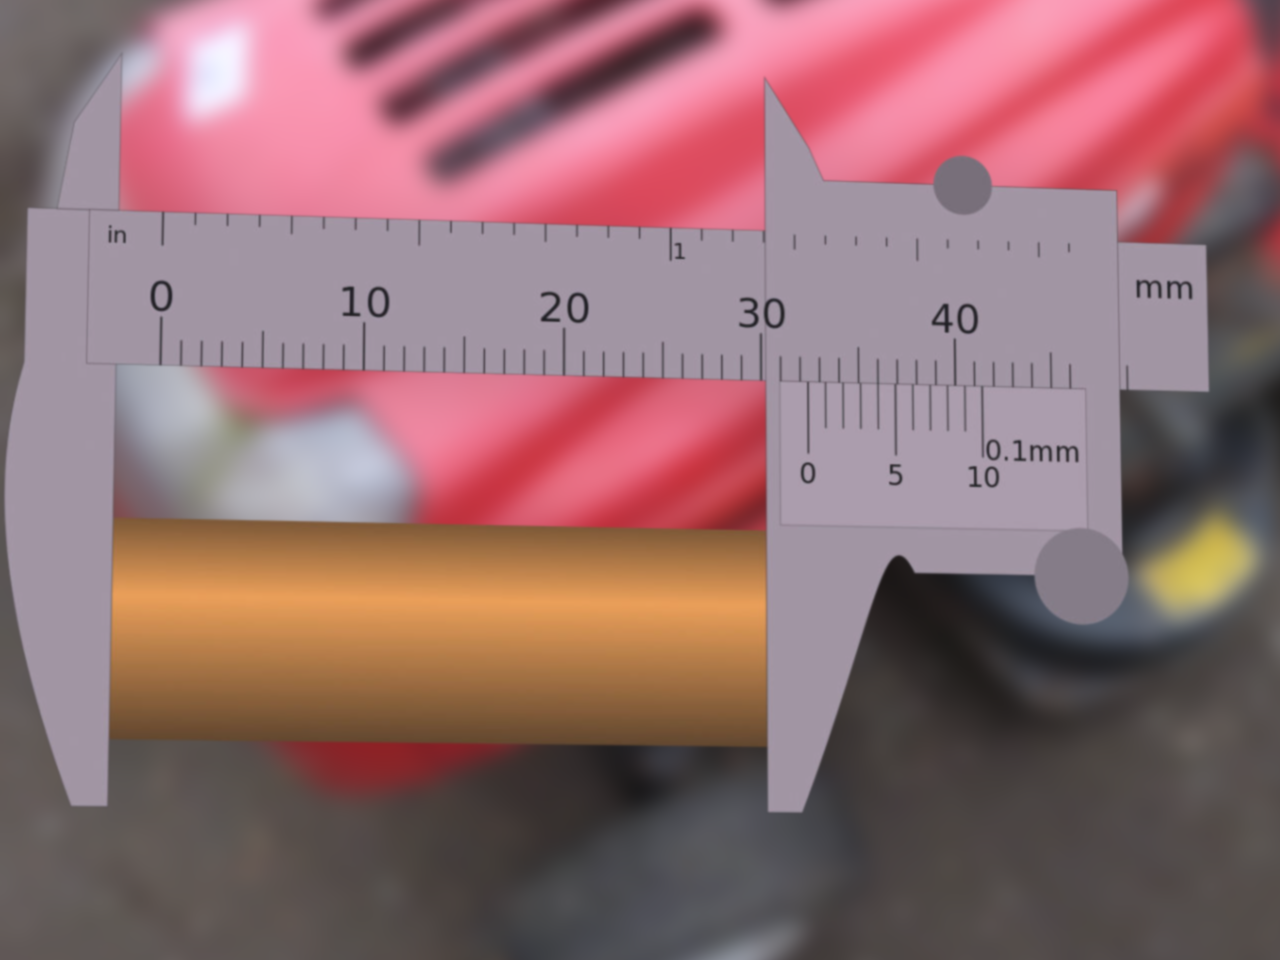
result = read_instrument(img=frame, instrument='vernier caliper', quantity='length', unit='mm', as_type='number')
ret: 32.4 mm
